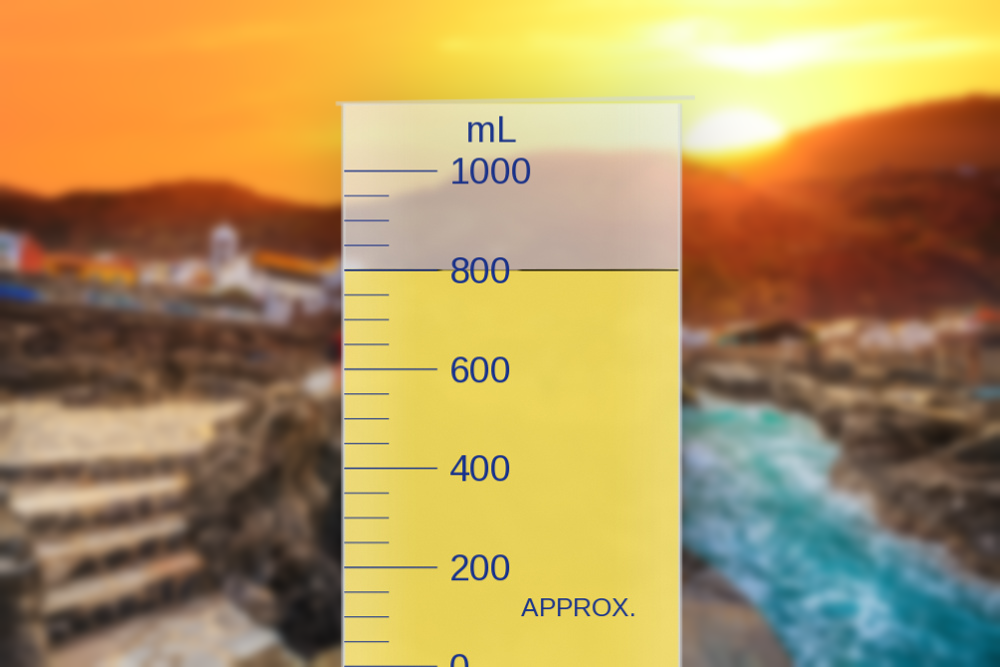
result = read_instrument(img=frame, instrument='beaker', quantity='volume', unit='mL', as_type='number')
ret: 800 mL
